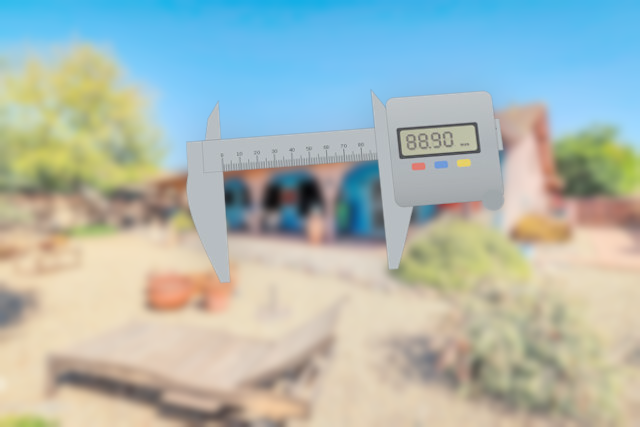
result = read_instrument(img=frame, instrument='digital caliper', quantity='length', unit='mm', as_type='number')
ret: 88.90 mm
